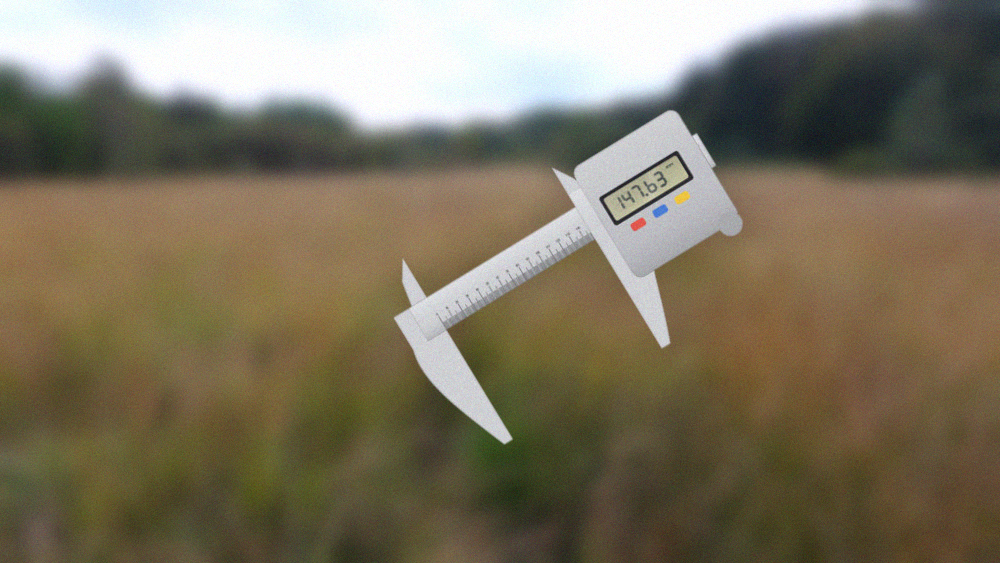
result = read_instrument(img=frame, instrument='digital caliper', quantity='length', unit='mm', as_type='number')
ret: 147.63 mm
